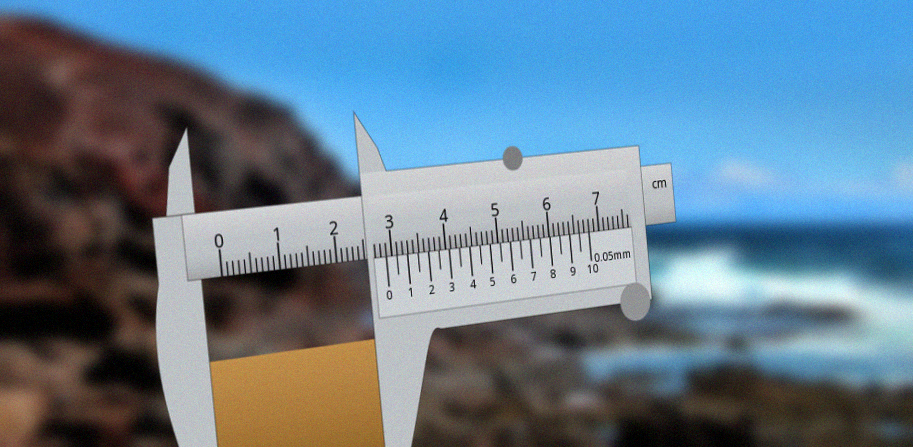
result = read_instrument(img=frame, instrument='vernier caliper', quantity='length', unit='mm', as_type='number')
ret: 29.0 mm
